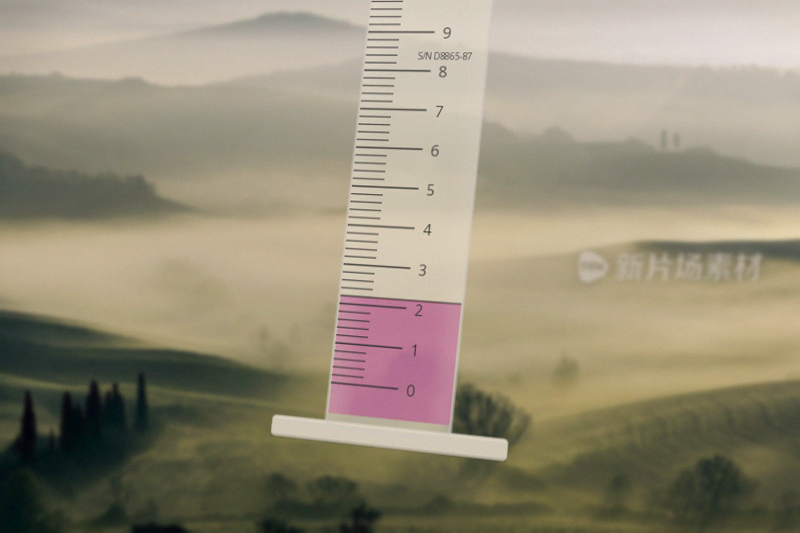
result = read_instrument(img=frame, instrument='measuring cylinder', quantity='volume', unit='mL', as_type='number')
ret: 2.2 mL
